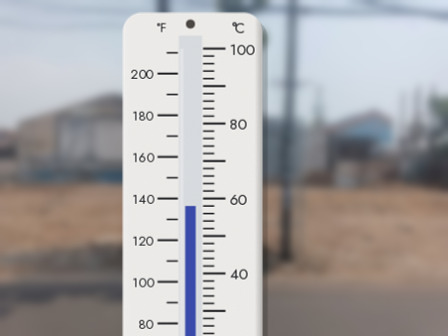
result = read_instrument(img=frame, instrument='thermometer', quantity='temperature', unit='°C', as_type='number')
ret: 58 °C
